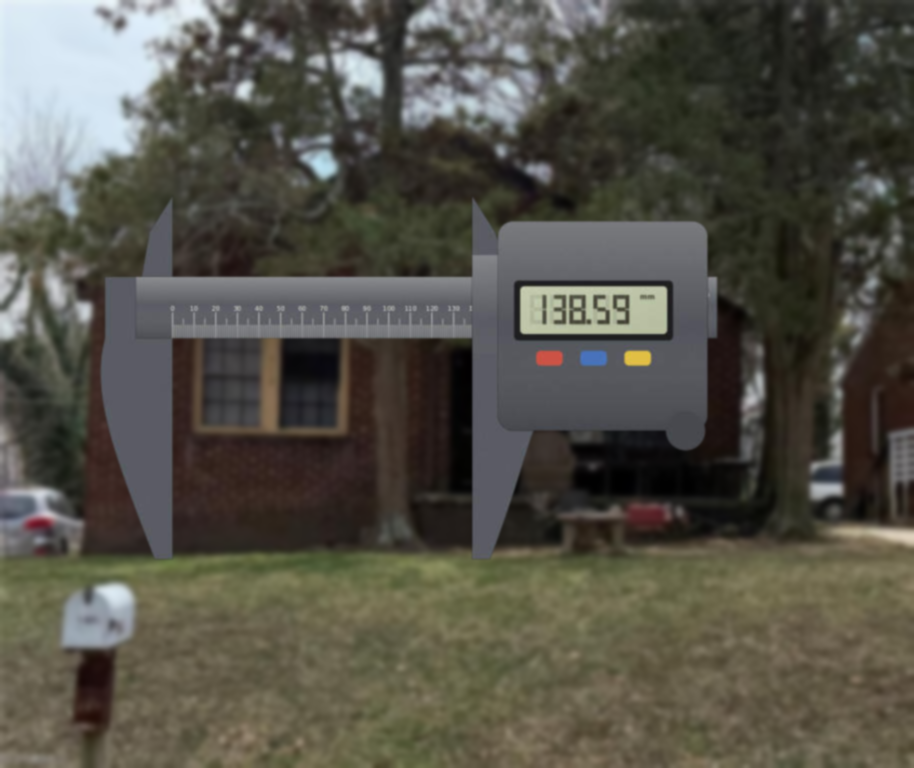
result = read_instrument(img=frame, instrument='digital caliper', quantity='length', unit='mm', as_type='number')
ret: 138.59 mm
